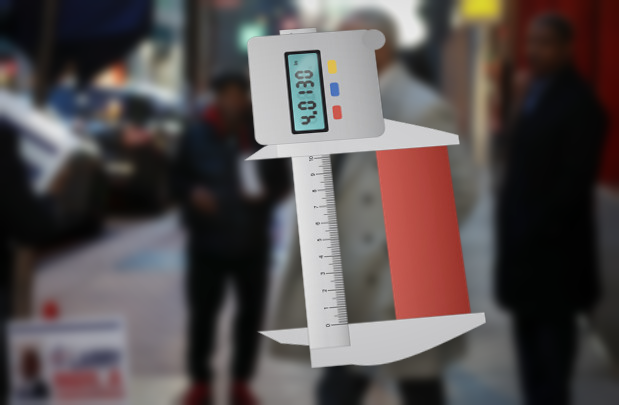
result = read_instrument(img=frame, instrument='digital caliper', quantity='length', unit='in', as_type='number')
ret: 4.0130 in
